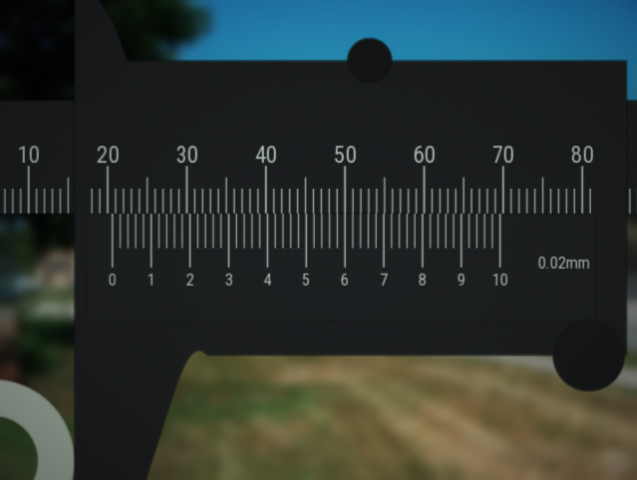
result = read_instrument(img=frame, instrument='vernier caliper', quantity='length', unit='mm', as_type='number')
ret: 20.6 mm
